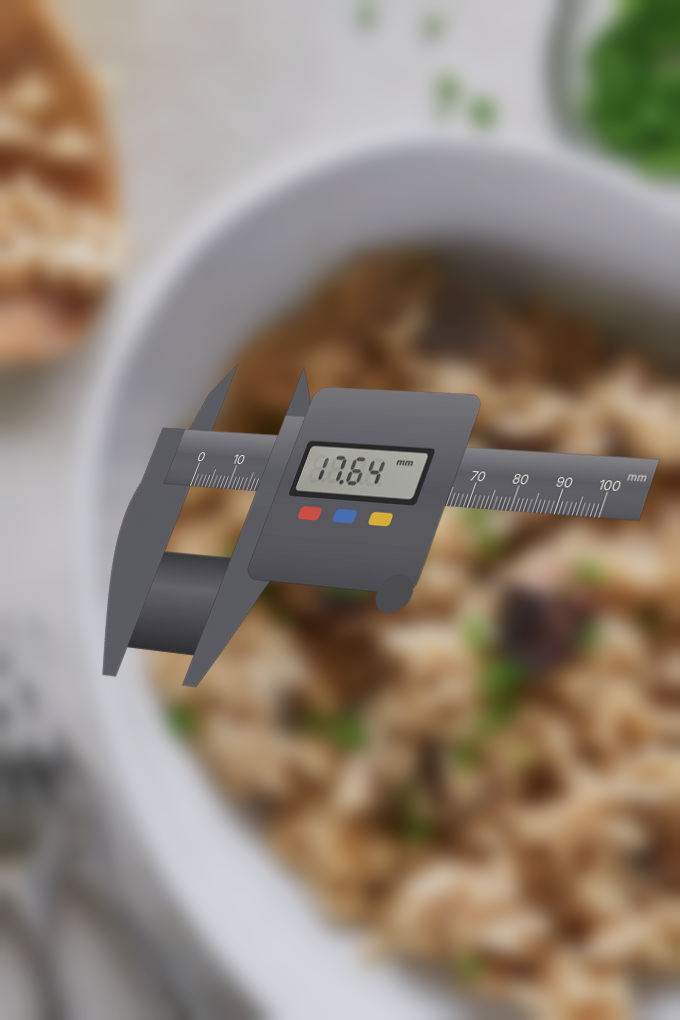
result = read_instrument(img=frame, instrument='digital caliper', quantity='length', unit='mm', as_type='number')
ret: 17.64 mm
